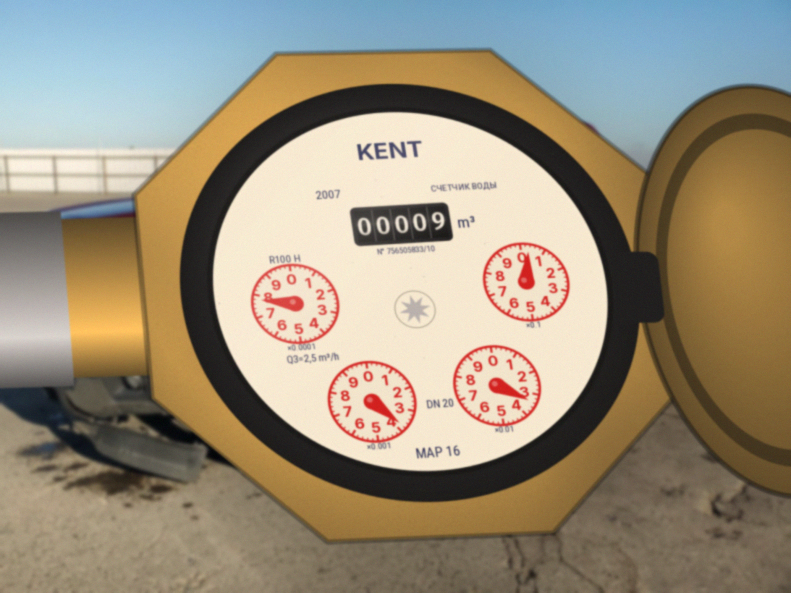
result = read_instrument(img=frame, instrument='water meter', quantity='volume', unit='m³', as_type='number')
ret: 9.0337 m³
